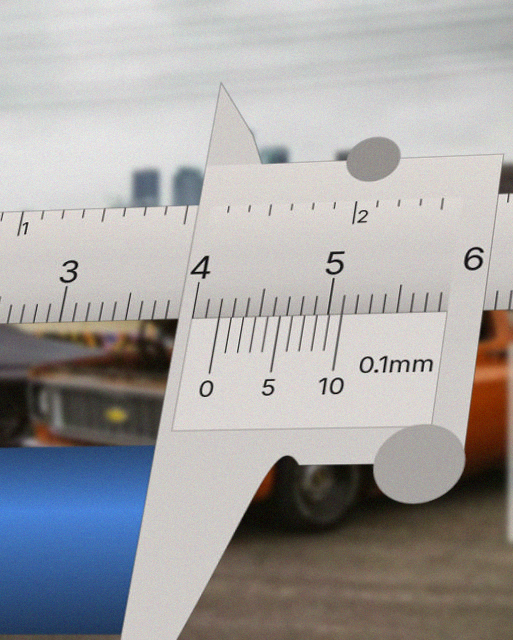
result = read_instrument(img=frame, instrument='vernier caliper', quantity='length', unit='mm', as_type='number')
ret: 42.0 mm
